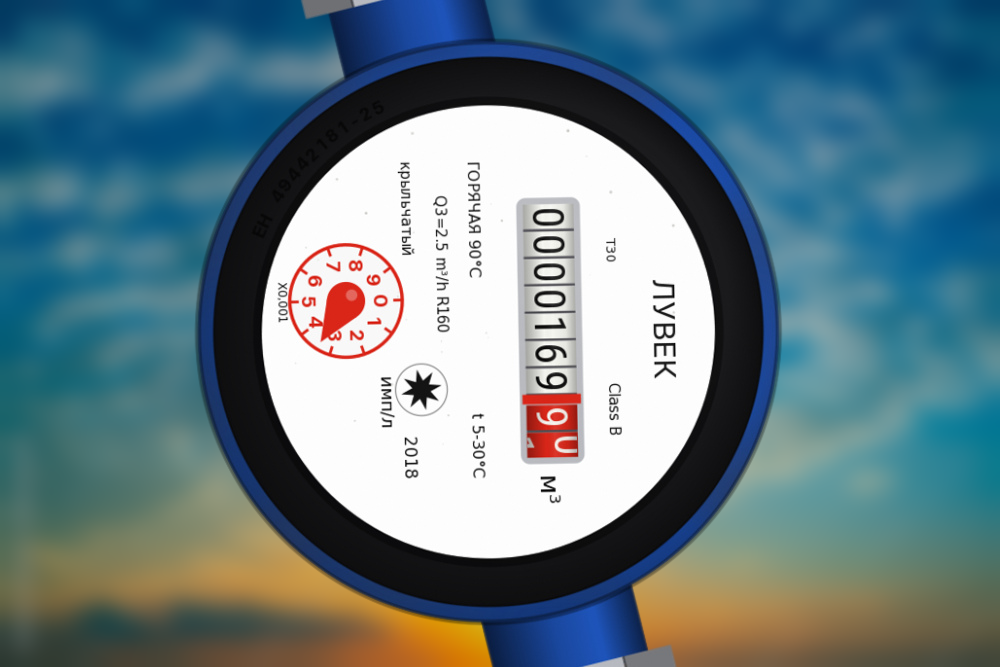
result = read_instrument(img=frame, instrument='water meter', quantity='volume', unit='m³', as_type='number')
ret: 169.903 m³
